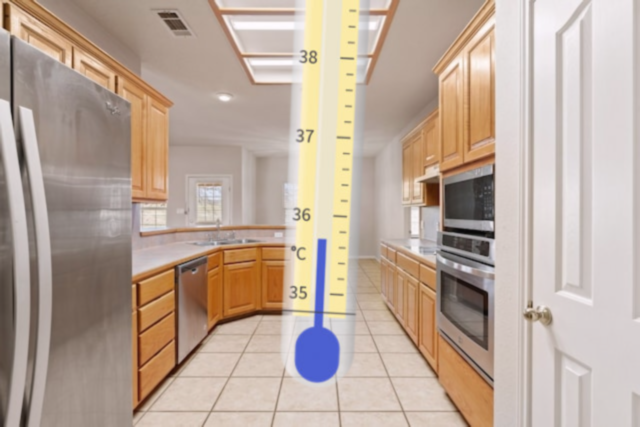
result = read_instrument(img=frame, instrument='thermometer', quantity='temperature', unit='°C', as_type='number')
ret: 35.7 °C
